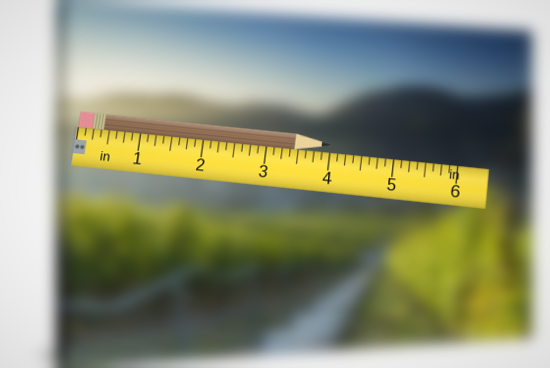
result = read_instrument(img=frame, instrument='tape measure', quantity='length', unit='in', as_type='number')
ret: 4 in
